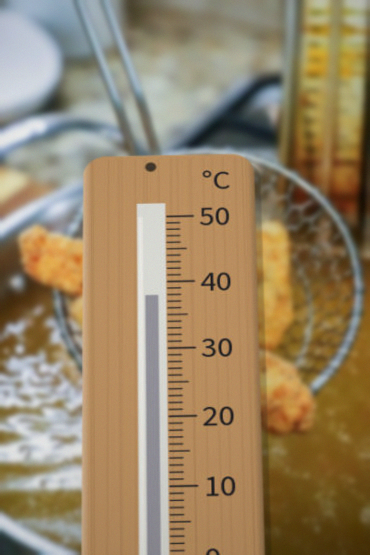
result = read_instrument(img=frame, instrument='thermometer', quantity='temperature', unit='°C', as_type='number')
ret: 38 °C
